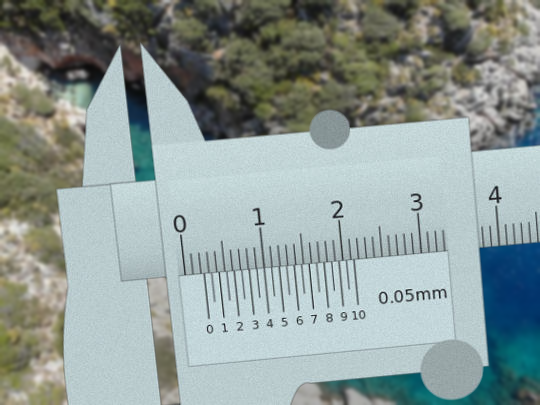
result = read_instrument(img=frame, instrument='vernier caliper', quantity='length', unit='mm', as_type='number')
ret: 2.4 mm
